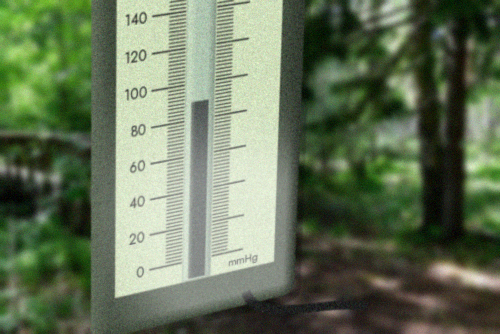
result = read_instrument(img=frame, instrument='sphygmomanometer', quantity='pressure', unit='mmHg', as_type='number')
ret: 90 mmHg
